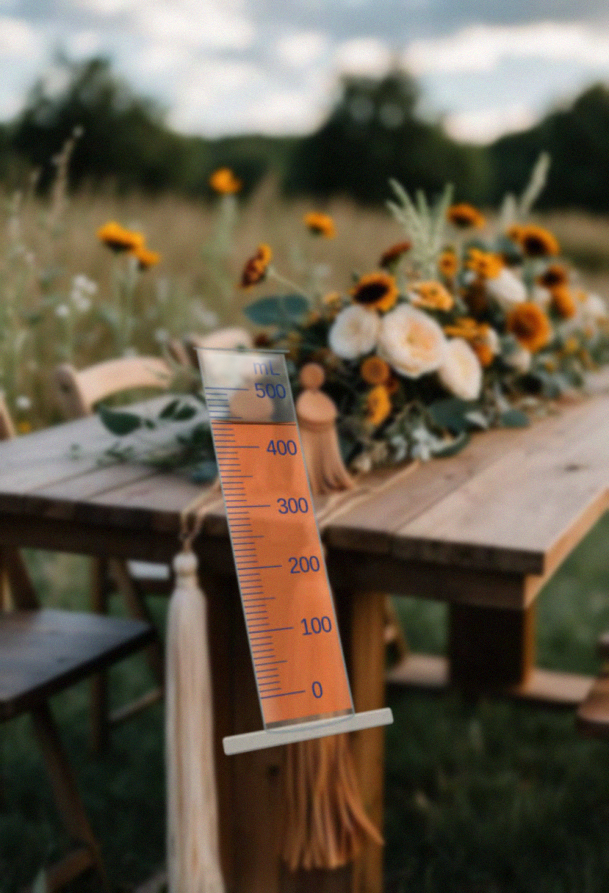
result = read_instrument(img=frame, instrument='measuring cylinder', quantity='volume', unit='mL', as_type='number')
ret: 440 mL
